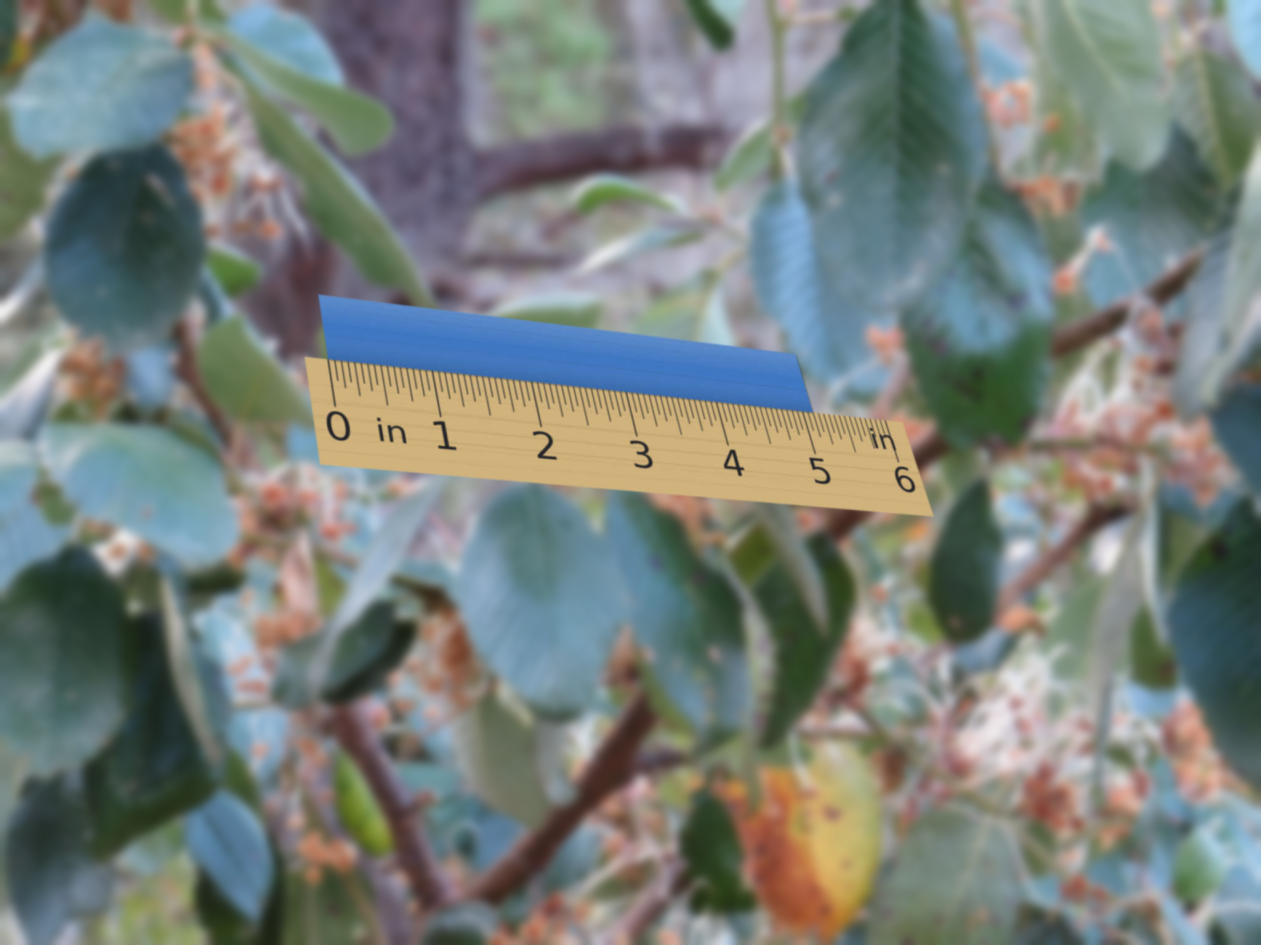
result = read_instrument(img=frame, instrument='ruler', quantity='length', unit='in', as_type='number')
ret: 5.125 in
